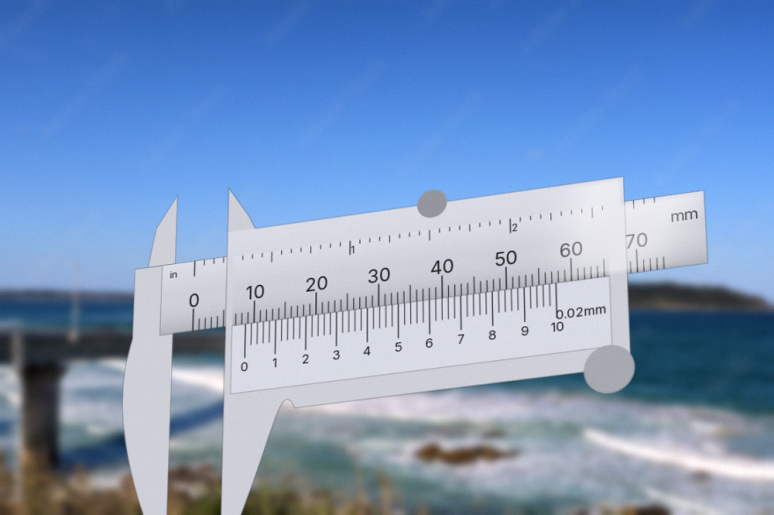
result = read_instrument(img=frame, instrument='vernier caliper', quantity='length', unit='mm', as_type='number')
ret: 8.6 mm
